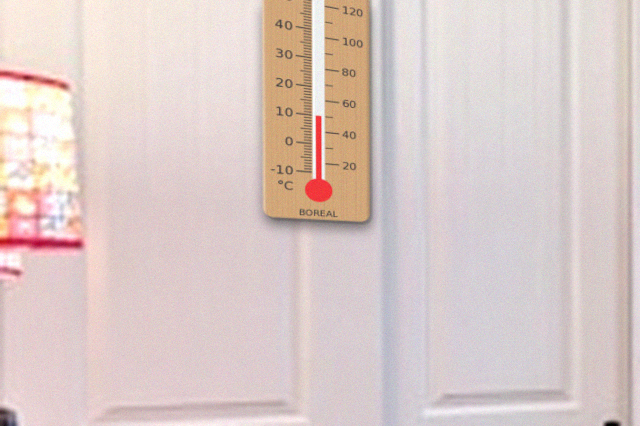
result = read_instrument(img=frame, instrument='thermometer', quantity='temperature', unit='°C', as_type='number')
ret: 10 °C
